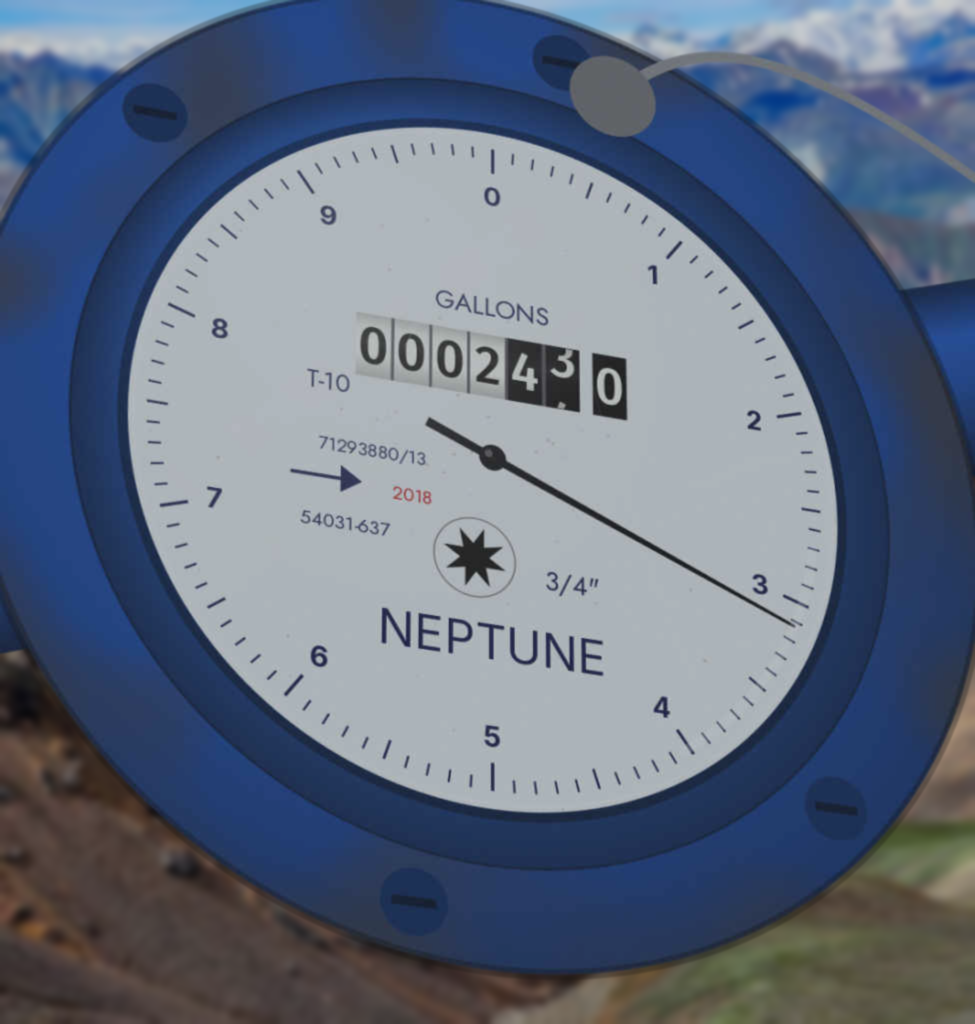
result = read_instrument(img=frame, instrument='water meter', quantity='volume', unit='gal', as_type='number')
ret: 2433.1 gal
